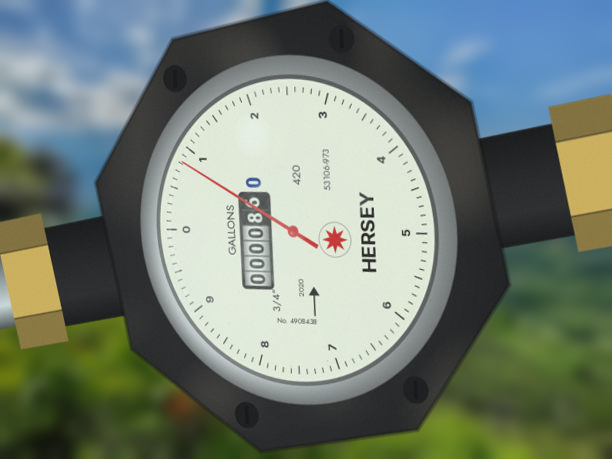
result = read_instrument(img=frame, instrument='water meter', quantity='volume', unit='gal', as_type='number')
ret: 860.8 gal
